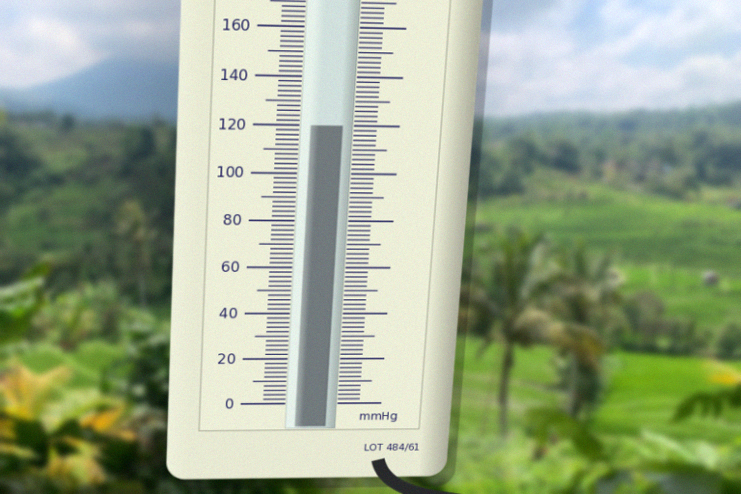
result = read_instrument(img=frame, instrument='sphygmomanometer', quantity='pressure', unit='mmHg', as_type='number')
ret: 120 mmHg
